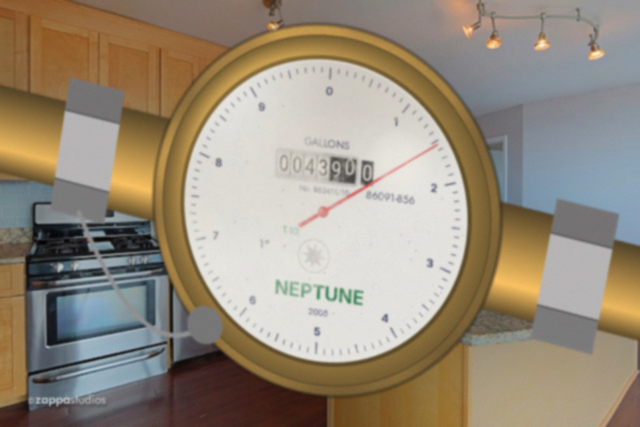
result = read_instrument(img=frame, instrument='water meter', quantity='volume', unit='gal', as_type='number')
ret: 43901.5 gal
